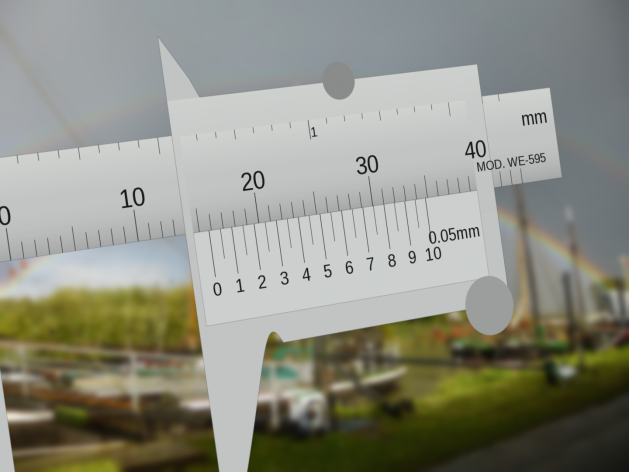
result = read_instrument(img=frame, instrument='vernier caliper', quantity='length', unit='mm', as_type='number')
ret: 15.8 mm
